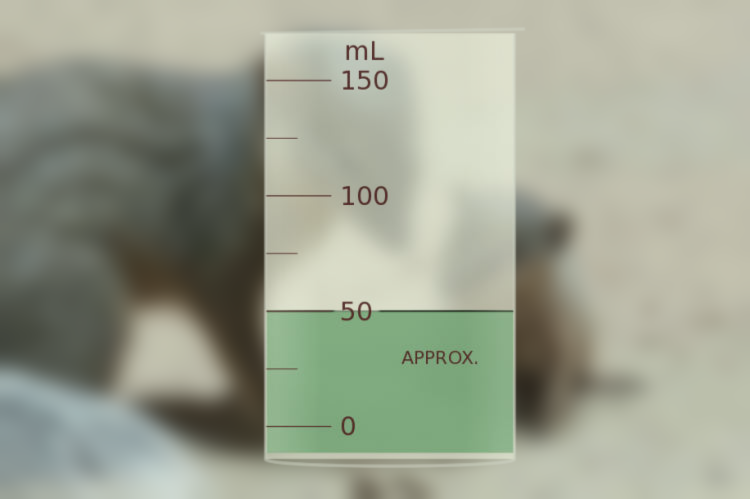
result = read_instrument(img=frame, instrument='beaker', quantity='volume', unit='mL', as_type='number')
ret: 50 mL
